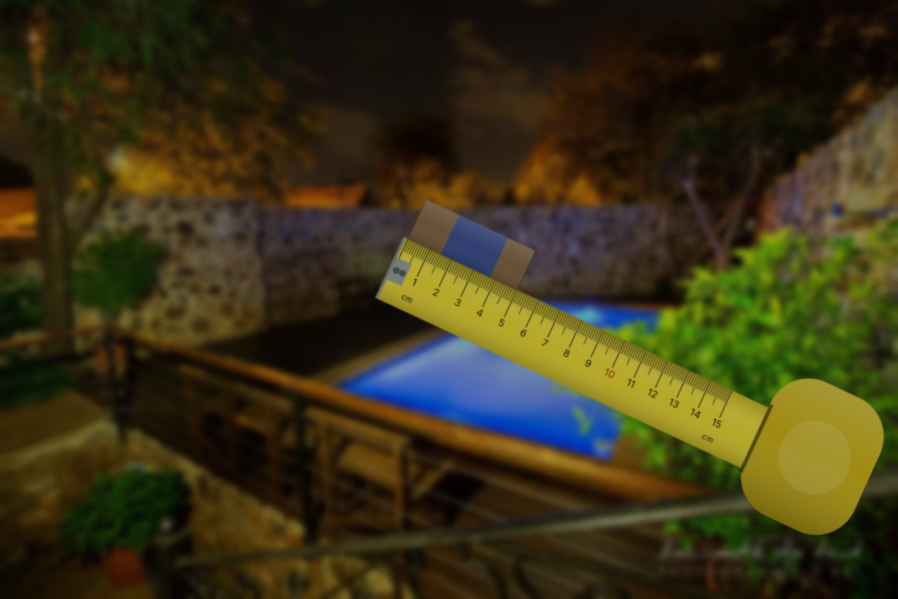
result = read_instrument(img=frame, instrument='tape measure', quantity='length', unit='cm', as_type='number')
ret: 5 cm
